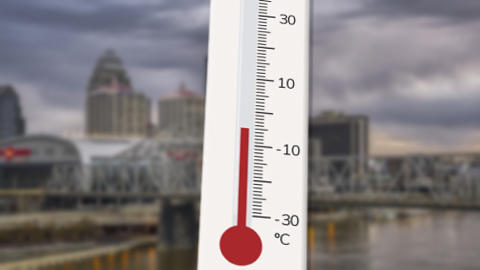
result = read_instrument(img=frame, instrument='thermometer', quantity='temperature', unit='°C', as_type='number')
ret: -5 °C
